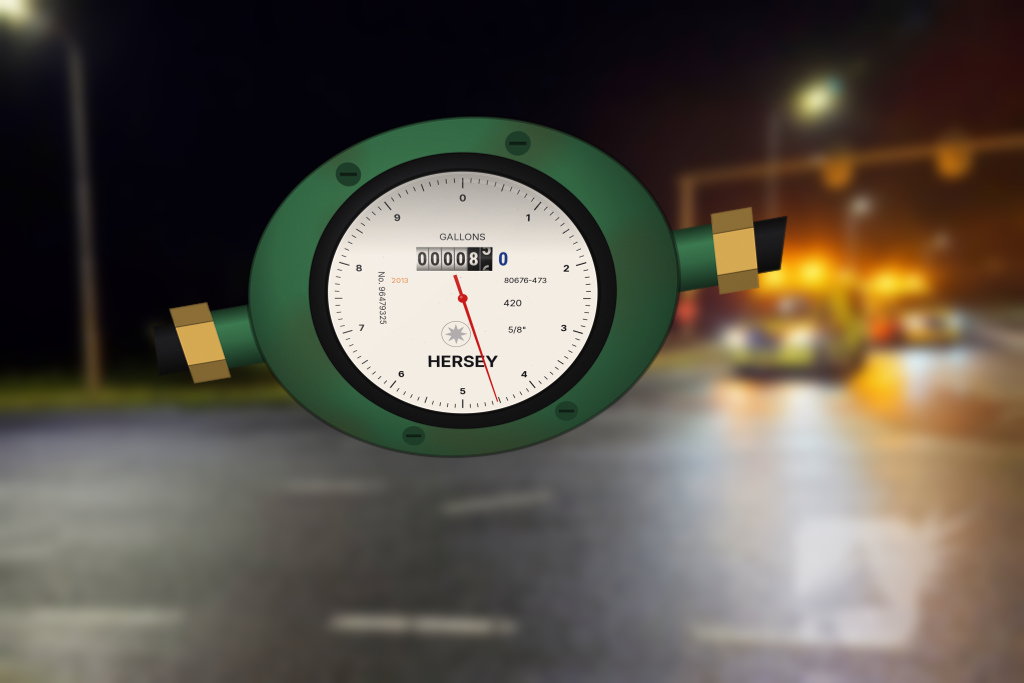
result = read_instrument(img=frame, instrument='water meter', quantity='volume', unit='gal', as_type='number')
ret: 854.5 gal
